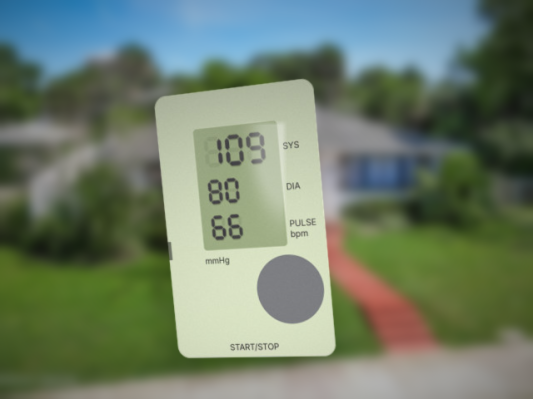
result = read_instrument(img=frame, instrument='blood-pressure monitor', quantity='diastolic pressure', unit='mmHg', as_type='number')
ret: 80 mmHg
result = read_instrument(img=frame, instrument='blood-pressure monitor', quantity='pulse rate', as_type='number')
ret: 66 bpm
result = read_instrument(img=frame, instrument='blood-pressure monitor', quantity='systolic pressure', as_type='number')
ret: 109 mmHg
